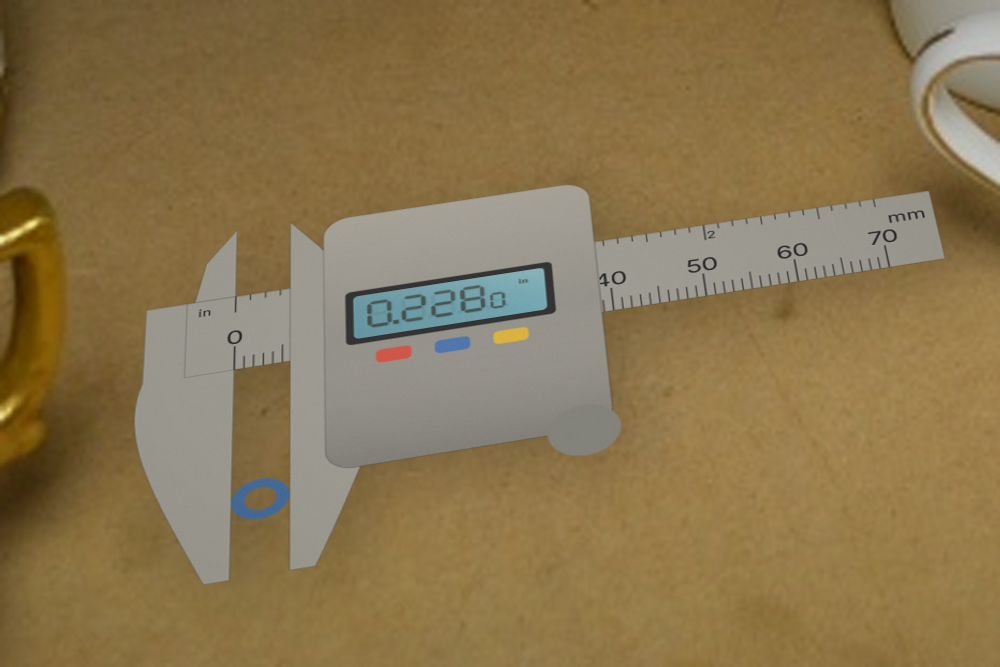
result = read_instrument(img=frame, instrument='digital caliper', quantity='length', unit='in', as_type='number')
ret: 0.2280 in
